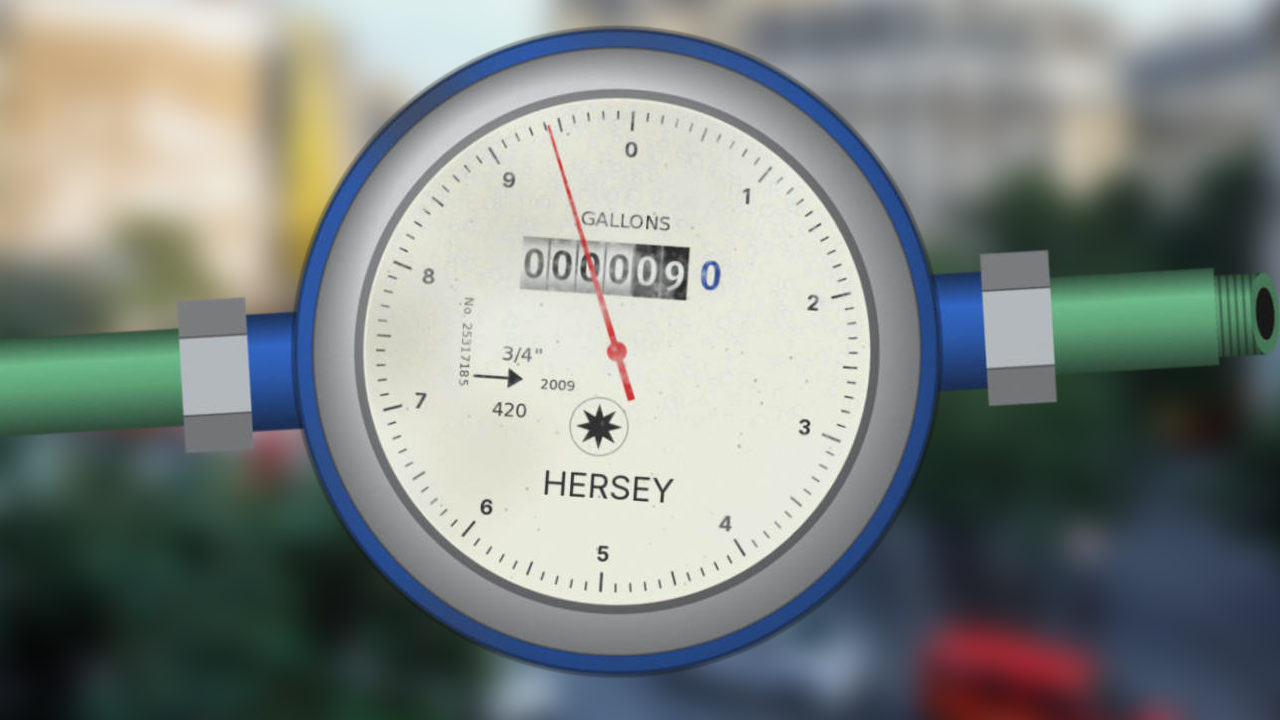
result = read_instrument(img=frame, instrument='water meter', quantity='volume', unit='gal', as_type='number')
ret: 89.4 gal
